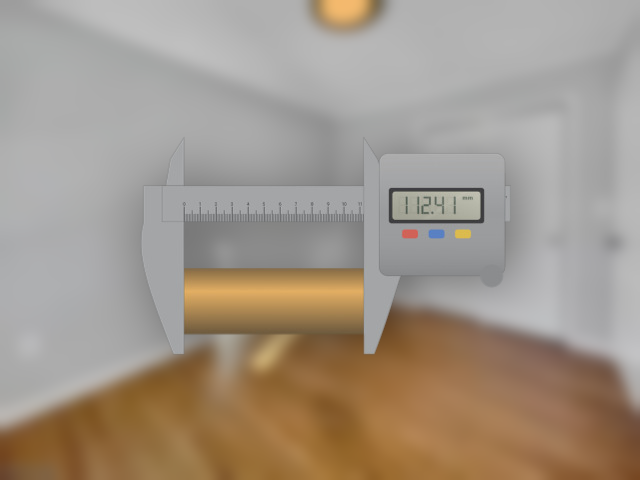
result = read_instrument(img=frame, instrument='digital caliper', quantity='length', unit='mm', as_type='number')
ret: 112.41 mm
